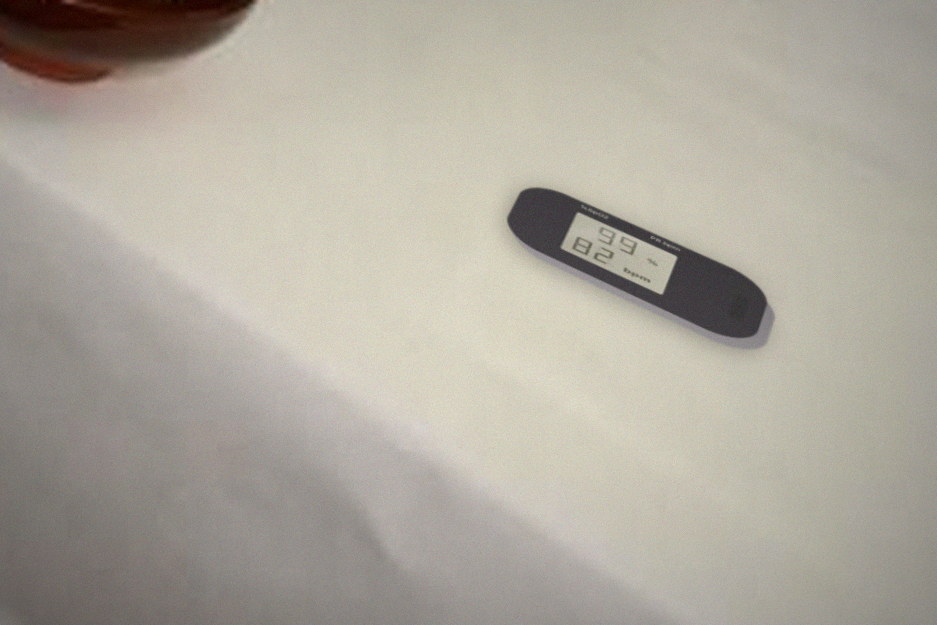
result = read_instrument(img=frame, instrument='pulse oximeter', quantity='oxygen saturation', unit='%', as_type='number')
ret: 99 %
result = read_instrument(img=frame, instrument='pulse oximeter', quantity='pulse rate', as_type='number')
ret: 82 bpm
